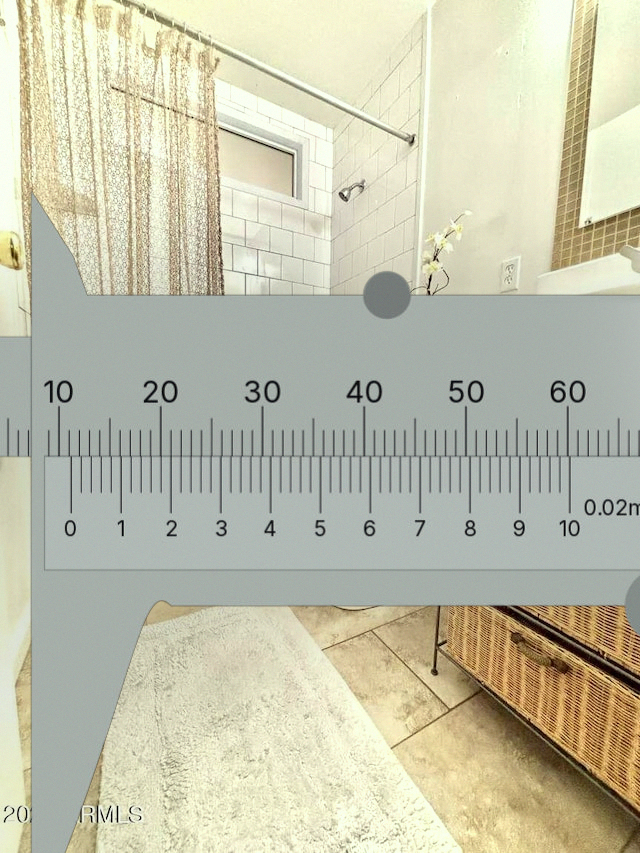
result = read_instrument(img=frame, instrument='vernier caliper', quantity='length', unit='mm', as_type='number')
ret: 11.2 mm
